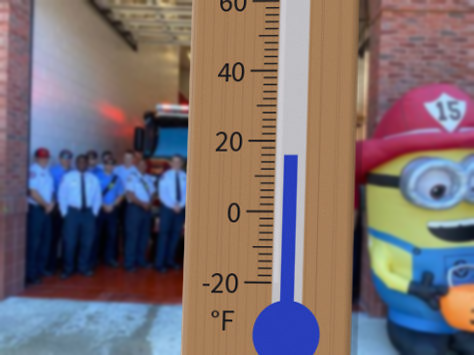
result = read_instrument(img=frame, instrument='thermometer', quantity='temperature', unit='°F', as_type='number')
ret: 16 °F
